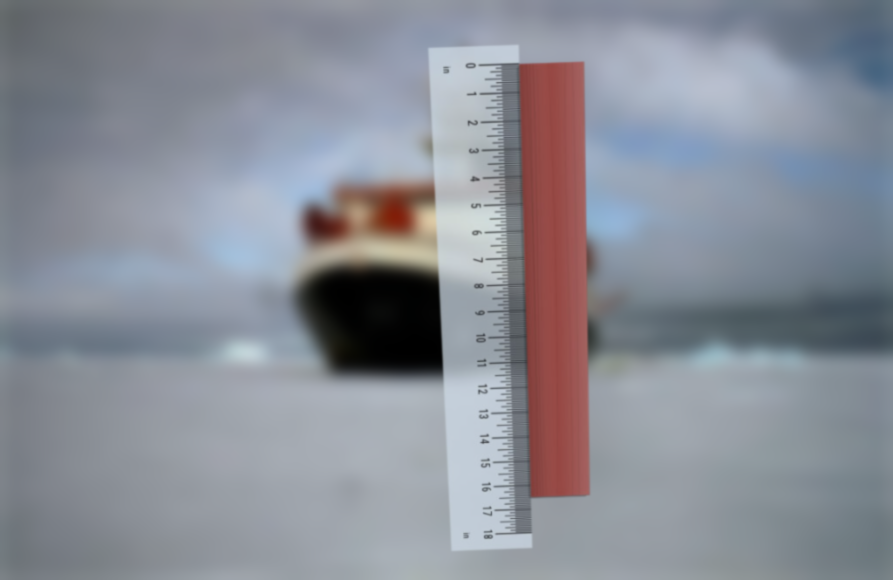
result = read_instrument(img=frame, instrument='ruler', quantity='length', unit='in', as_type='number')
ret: 16.5 in
